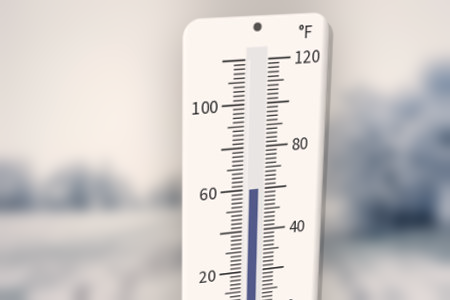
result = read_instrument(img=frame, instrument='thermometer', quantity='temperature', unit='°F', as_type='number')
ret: 60 °F
